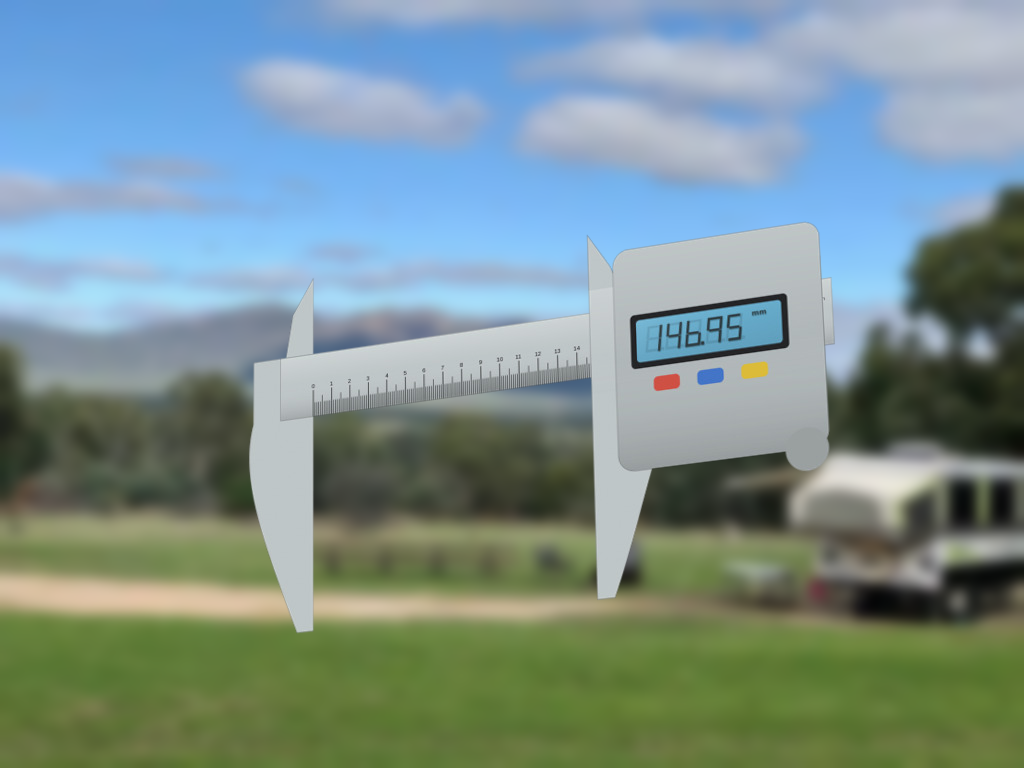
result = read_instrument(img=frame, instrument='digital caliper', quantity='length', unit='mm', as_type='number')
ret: 146.95 mm
